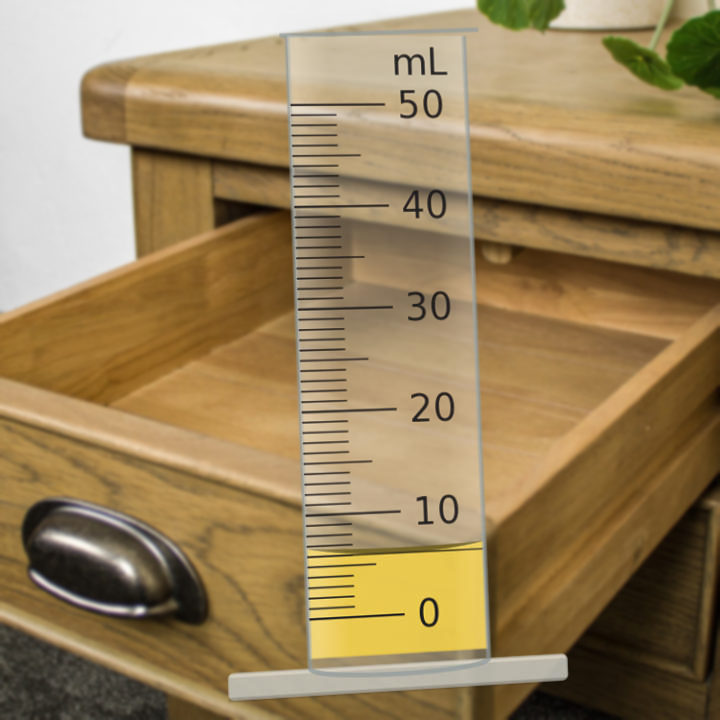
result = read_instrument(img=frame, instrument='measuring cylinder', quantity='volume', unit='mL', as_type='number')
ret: 6 mL
